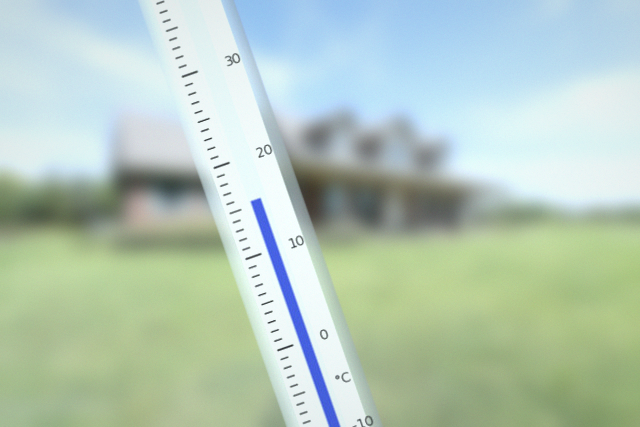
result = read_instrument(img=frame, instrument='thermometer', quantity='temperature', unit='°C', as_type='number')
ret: 15.5 °C
